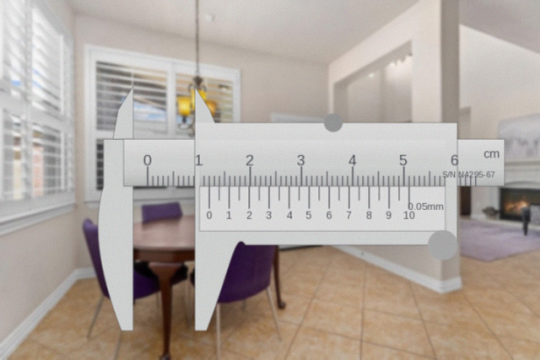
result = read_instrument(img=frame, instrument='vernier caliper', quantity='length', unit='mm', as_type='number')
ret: 12.0 mm
